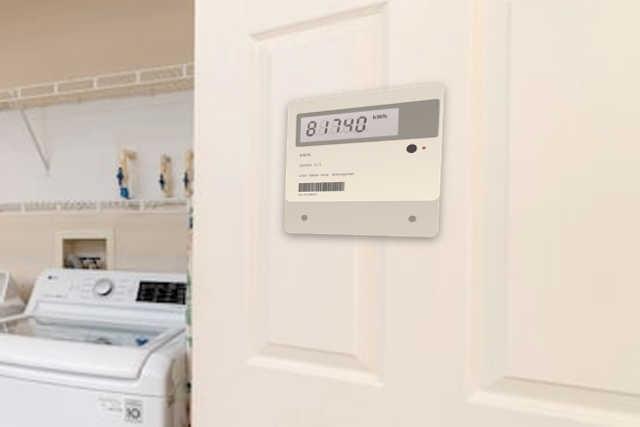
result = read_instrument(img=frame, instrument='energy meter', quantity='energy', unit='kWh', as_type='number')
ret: 81740 kWh
